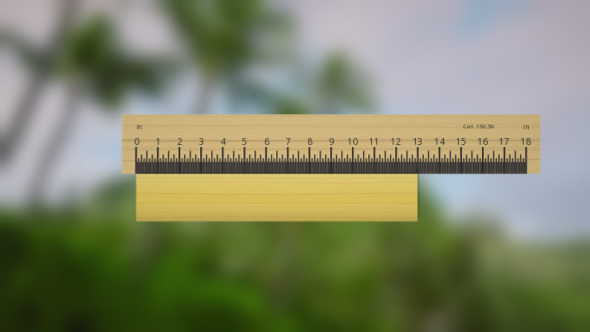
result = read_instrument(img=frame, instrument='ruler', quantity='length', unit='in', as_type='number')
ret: 13 in
